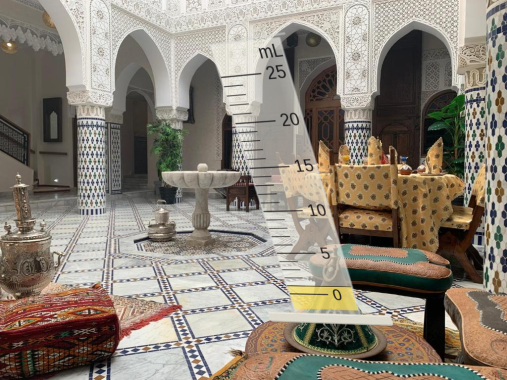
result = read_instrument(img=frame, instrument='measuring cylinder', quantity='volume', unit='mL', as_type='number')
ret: 1 mL
